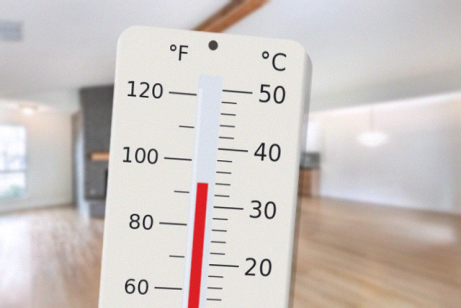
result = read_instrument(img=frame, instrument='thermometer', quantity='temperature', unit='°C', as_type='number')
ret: 34 °C
